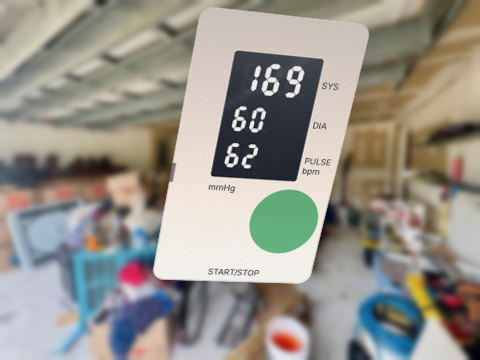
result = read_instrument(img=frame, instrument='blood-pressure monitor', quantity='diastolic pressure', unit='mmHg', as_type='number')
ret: 60 mmHg
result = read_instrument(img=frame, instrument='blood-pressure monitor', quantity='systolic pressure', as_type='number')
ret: 169 mmHg
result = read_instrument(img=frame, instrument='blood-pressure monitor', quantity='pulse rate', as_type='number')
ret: 62 bpm
